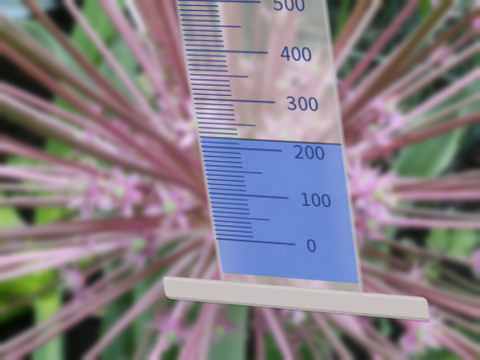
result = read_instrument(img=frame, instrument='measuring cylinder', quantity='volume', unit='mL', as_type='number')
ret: 220 mL
